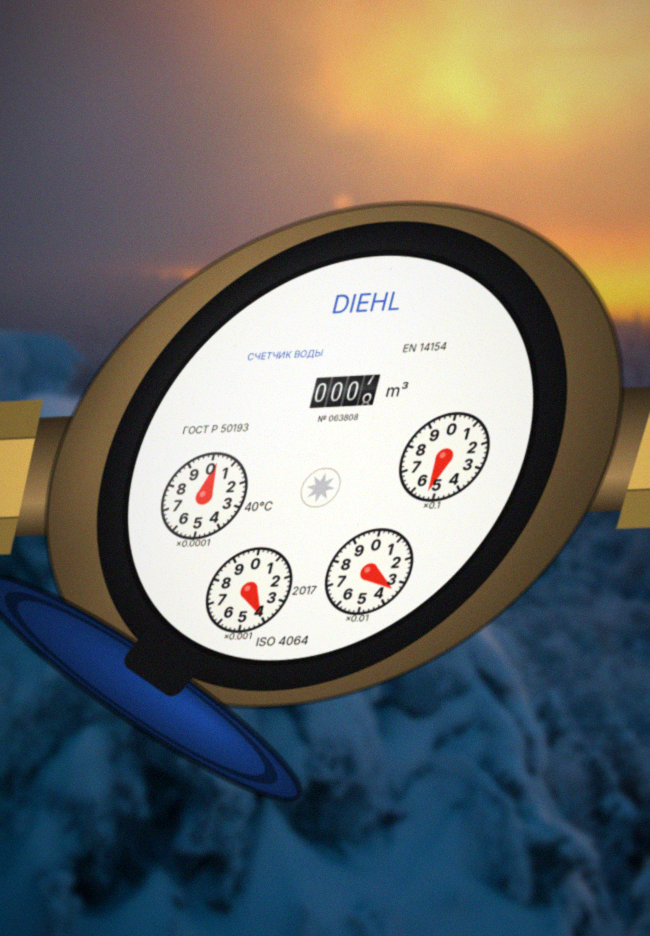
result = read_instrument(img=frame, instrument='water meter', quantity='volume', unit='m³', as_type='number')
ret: 7.5340 m³
